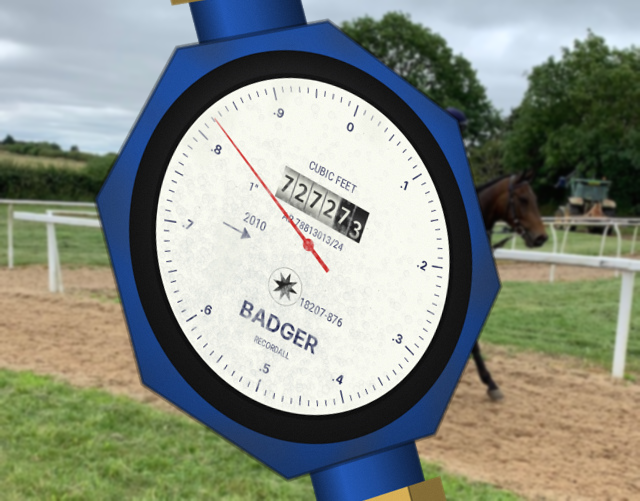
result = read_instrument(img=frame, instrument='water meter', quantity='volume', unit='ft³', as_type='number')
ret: 727272.82 ft³
